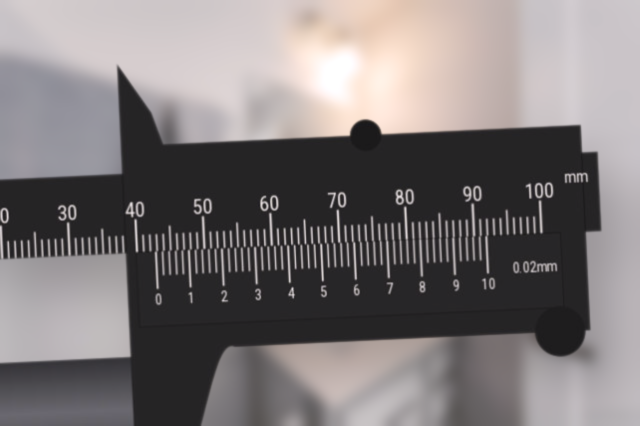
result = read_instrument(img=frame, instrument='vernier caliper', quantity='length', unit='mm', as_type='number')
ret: 42.8 mm
